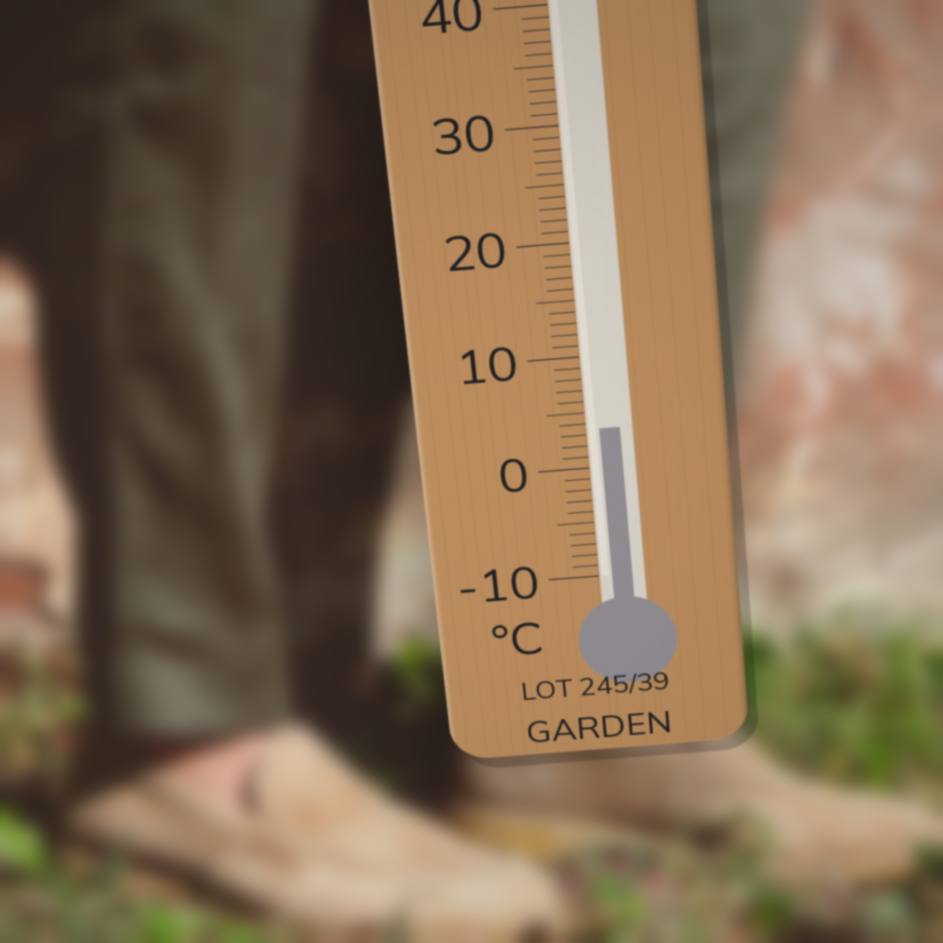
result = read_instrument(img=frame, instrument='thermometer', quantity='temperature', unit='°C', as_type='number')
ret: 3.5 °C
